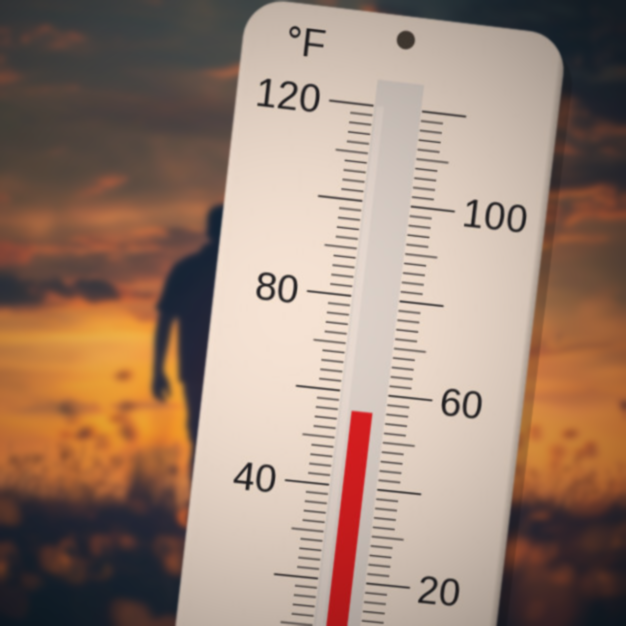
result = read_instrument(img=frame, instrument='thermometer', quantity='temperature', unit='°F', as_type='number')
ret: 56 °F
